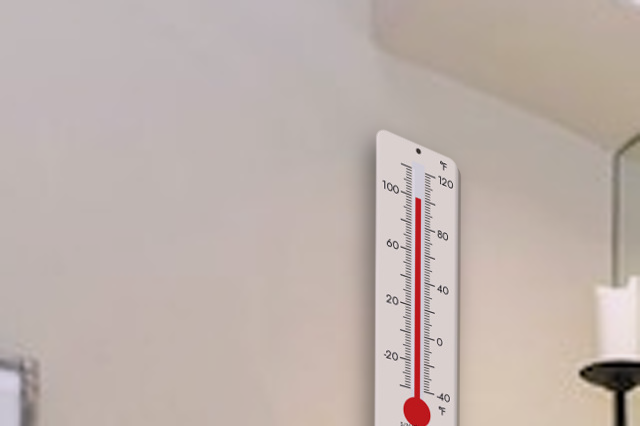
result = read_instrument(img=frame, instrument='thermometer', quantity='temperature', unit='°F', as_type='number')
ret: 100 °F
